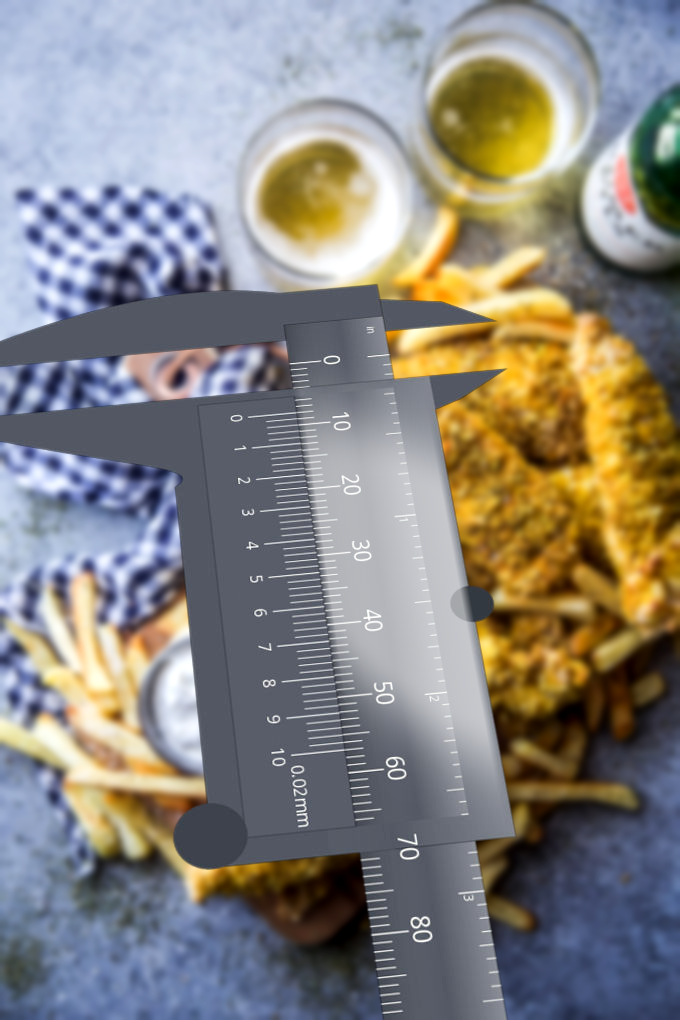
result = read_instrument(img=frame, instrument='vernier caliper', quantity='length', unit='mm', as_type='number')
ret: 8.0 mm
